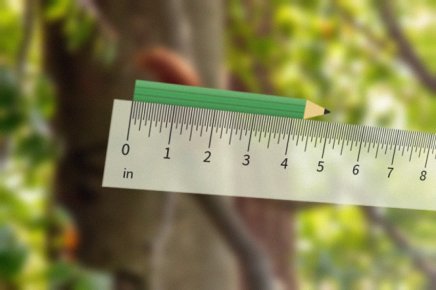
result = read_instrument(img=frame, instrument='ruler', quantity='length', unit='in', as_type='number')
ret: 5 in
